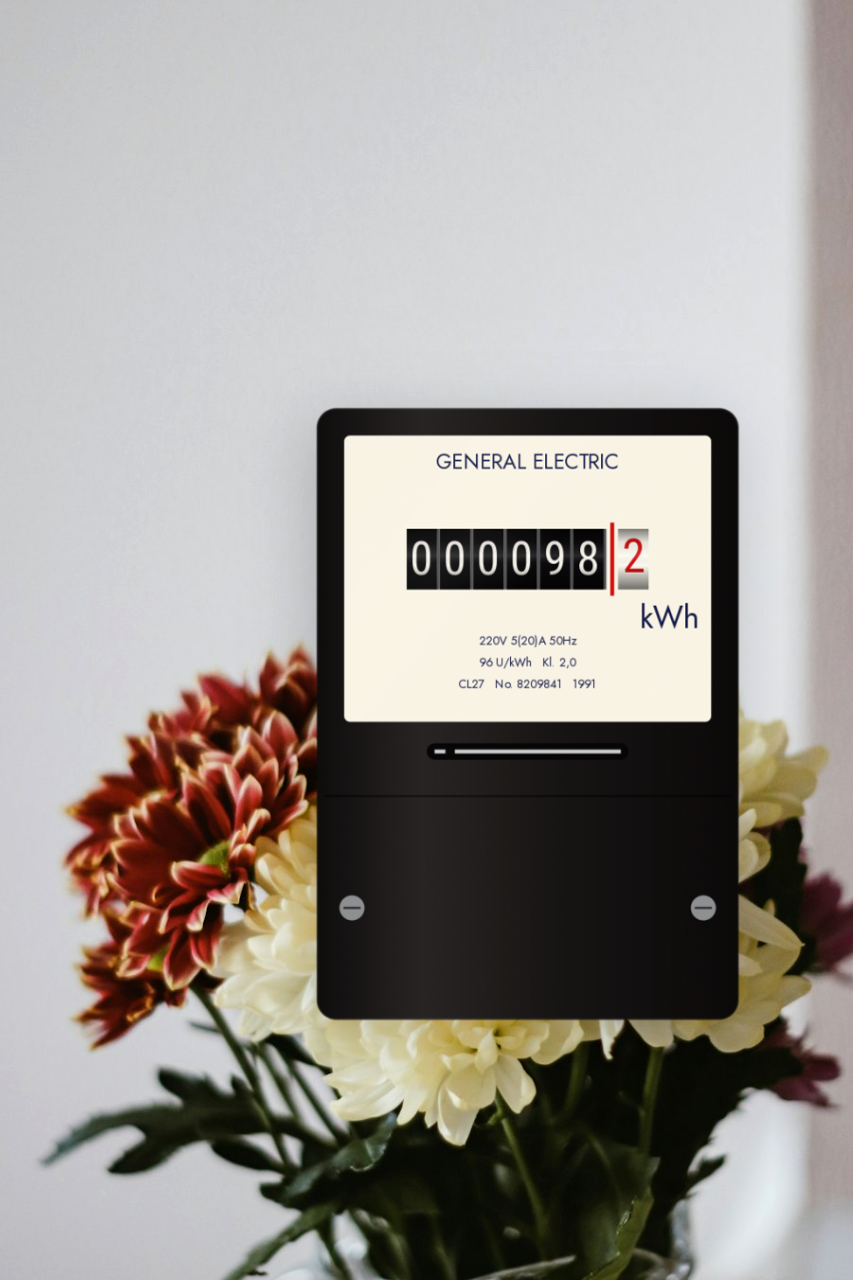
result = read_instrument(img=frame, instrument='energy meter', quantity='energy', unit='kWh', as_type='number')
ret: 98.2 kWh
